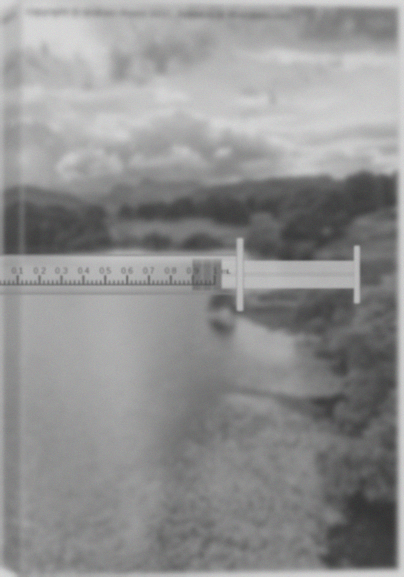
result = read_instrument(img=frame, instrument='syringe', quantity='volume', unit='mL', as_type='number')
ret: 0.9 mL
